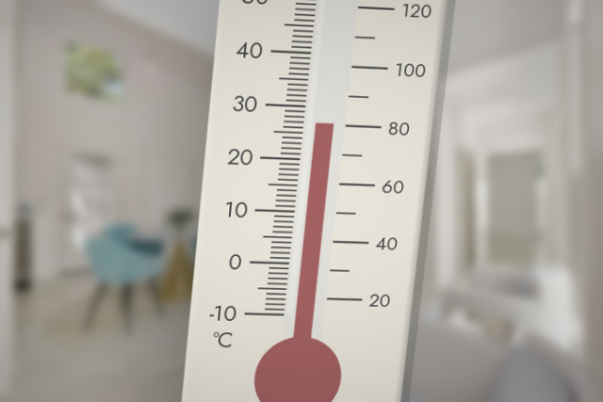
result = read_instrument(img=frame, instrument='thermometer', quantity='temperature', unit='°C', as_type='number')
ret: 27 °C
